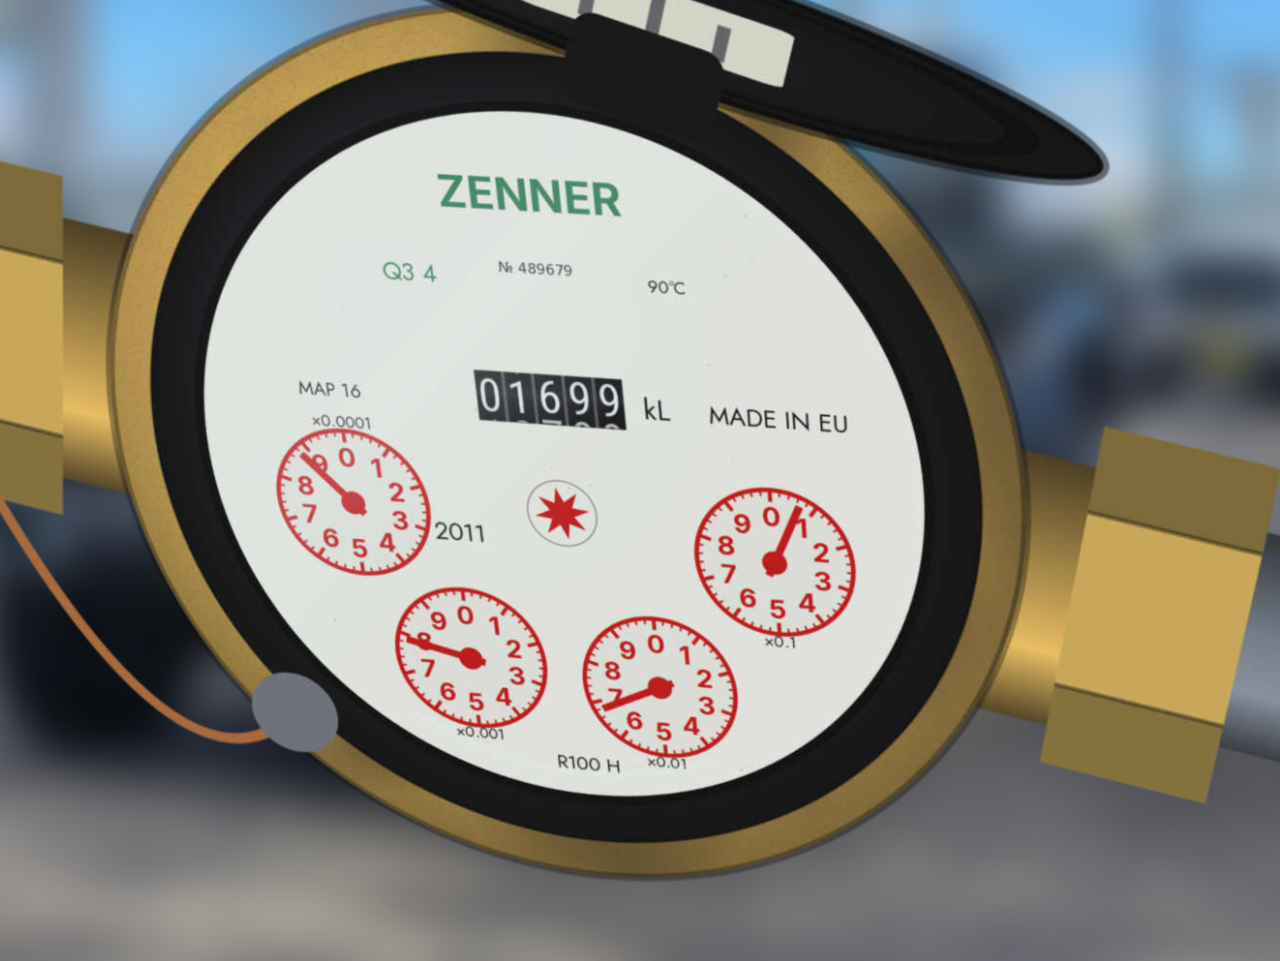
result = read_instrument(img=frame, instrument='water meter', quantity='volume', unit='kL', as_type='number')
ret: 1699.0678 kL
